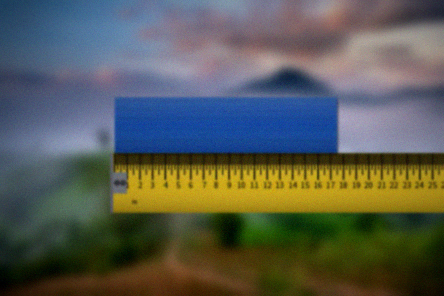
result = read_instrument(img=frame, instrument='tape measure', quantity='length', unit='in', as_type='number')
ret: 17.5 in
